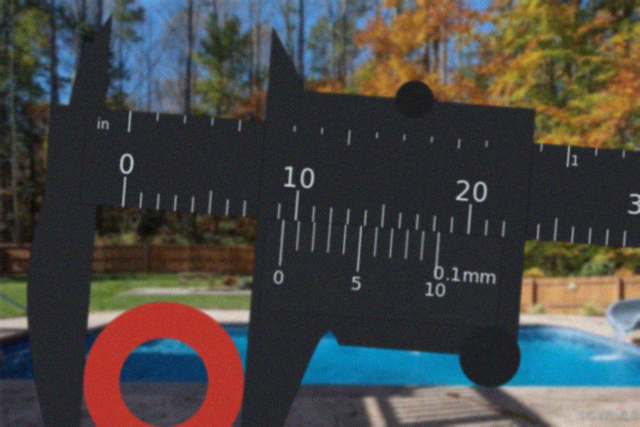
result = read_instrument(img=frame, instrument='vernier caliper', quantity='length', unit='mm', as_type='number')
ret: 9.3 mm
